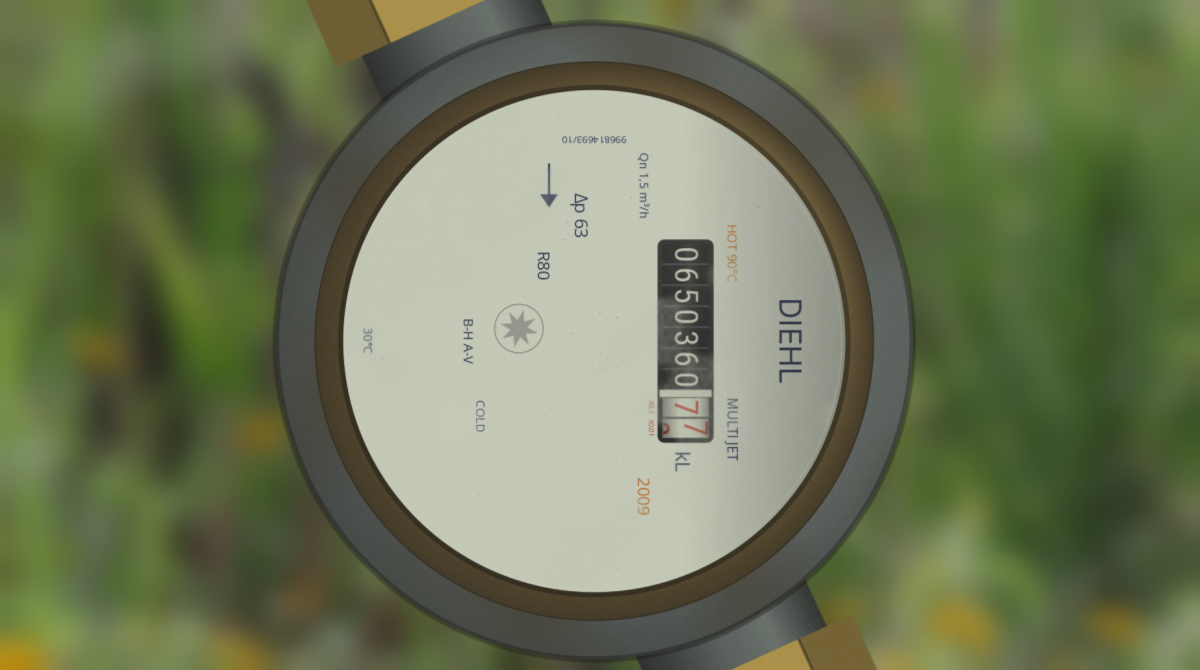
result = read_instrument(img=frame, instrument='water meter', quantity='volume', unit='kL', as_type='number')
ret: 650360.77 kL
